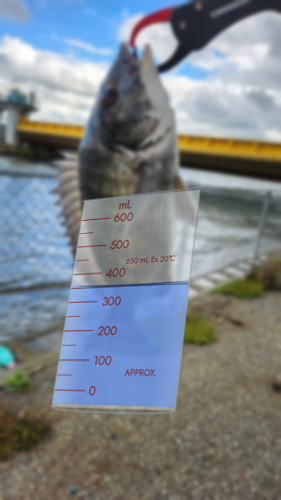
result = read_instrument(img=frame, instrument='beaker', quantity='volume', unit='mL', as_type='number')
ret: 350 mL
